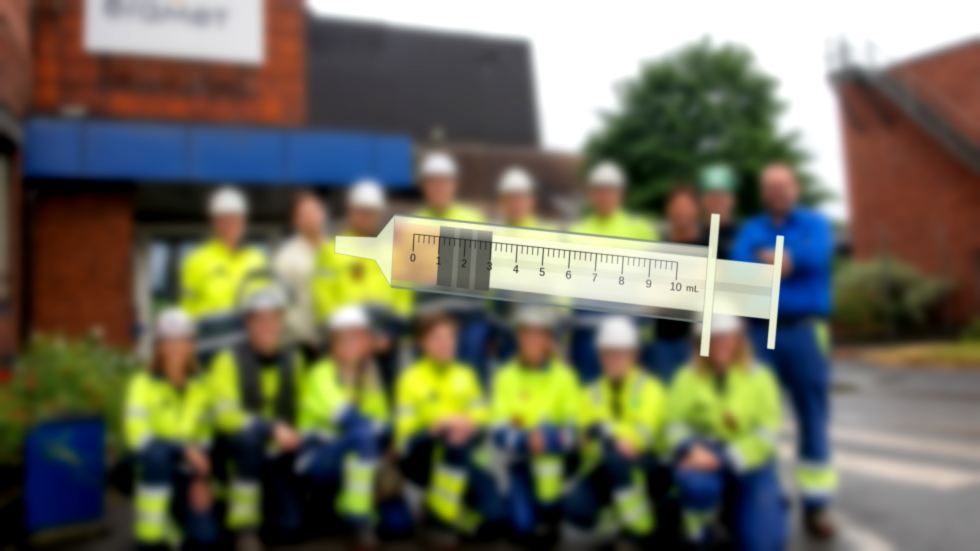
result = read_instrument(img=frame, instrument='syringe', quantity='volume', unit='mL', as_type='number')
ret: 1 mL
